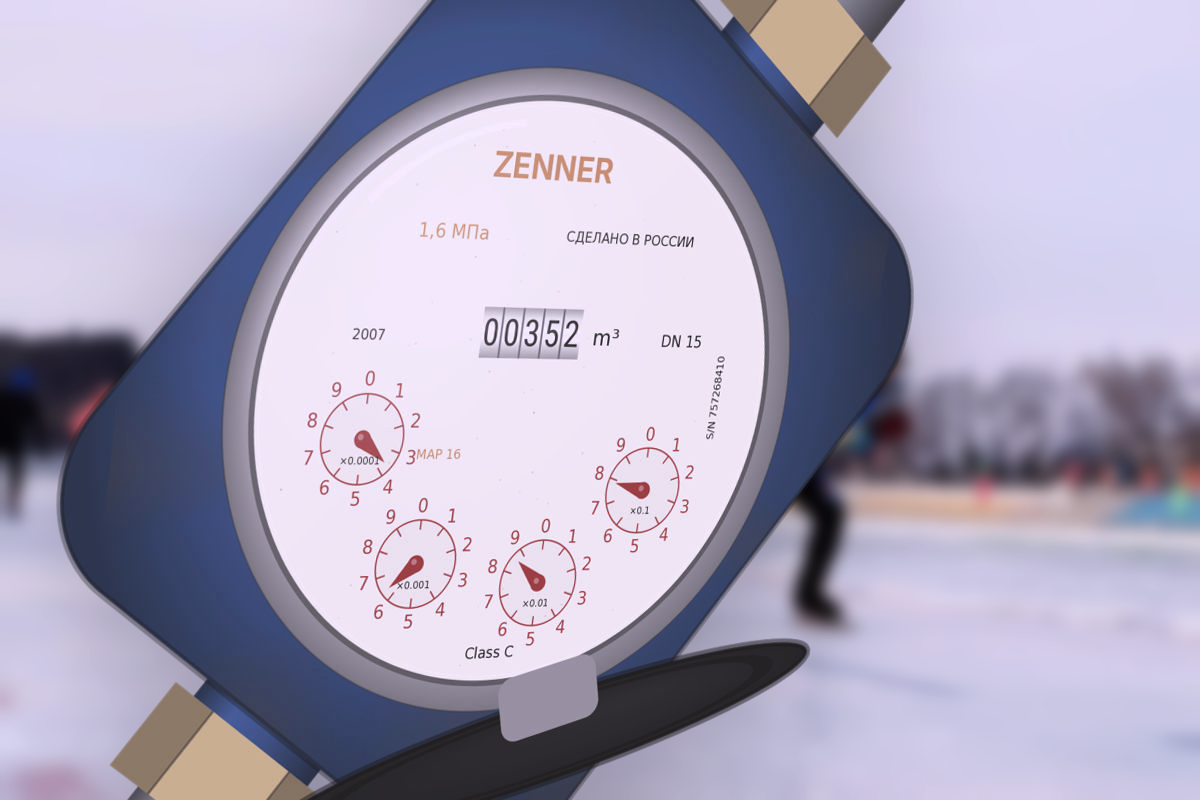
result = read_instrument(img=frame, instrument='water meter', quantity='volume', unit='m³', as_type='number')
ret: 352.7863 m³
